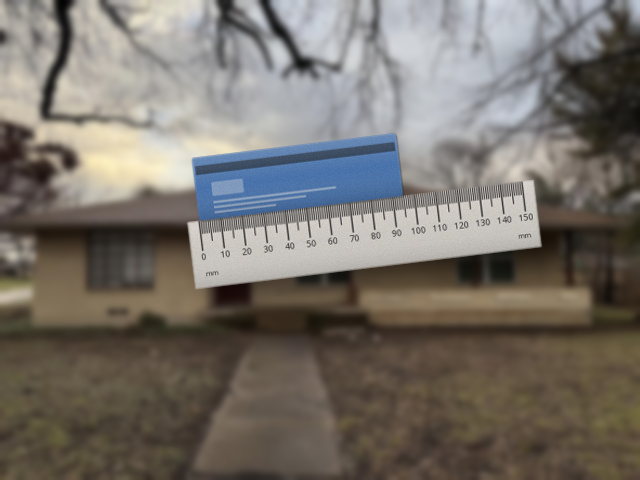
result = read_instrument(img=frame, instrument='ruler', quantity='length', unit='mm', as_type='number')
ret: 95 mm
